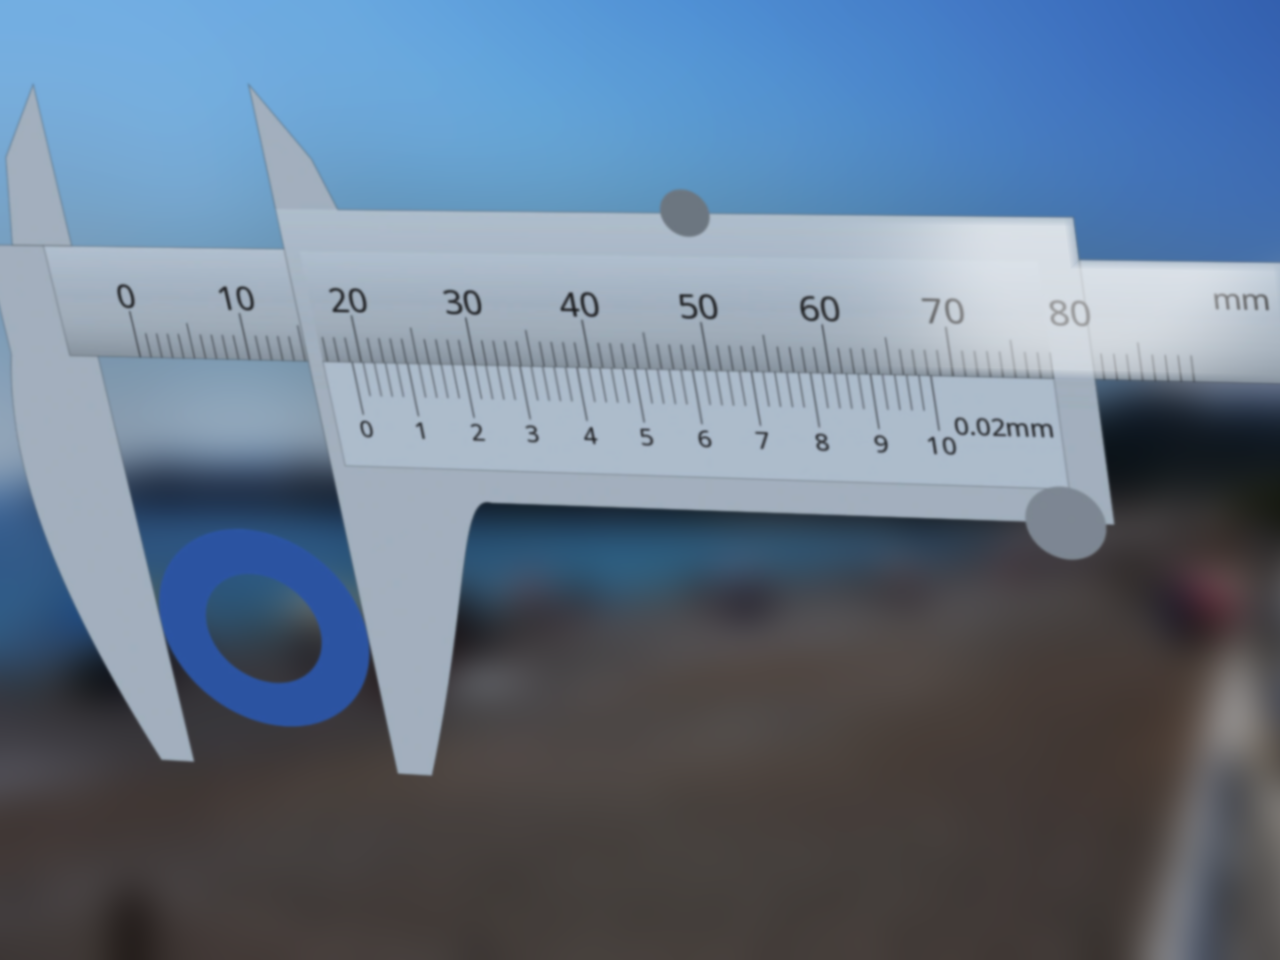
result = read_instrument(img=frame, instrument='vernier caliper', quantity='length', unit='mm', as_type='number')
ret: 19.2 mm
